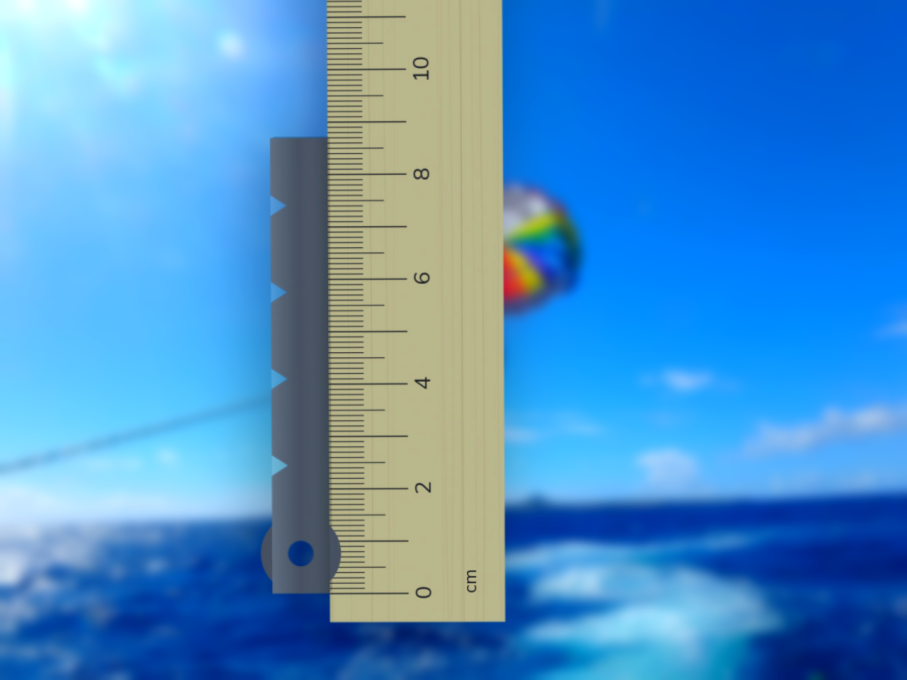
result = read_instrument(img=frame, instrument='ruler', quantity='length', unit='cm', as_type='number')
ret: 8.7 cm
